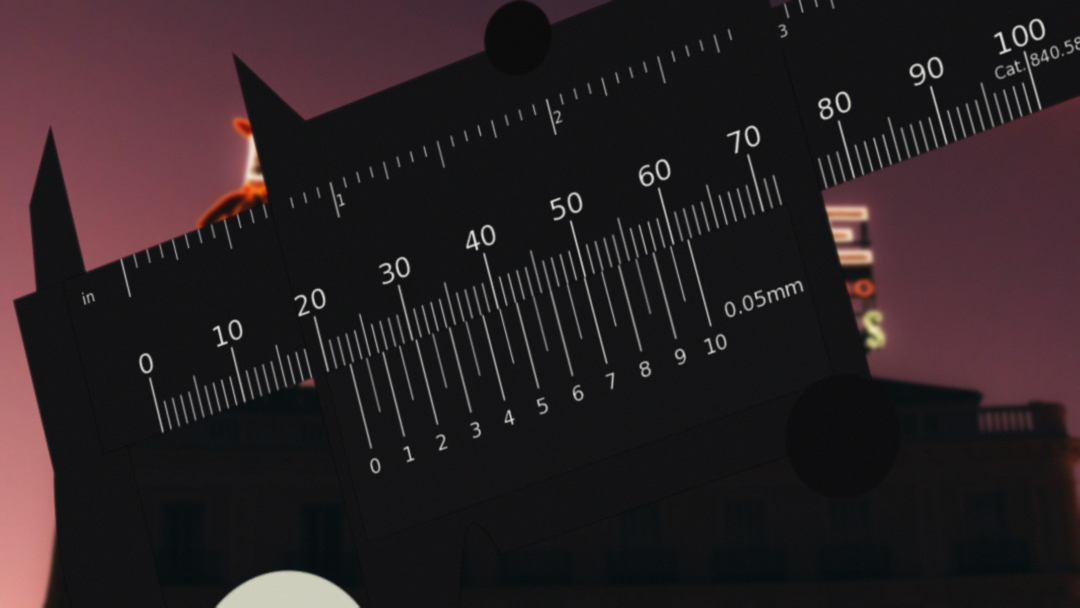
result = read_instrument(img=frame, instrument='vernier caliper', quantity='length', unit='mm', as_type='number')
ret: 22.6 mm
